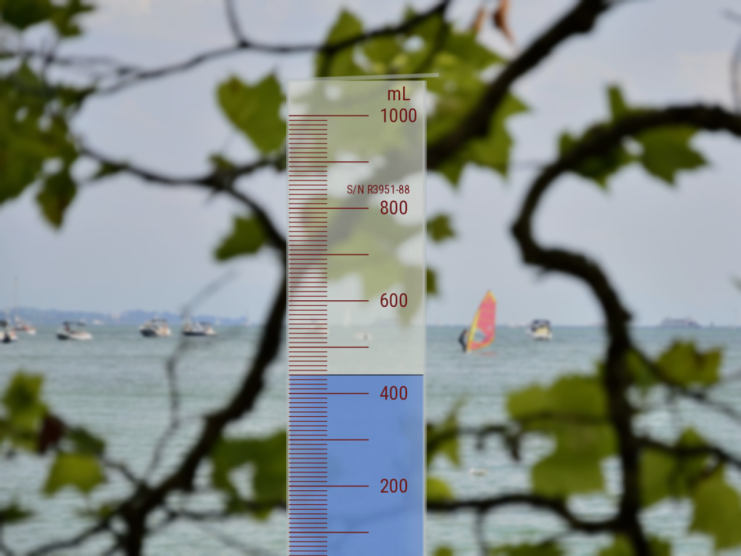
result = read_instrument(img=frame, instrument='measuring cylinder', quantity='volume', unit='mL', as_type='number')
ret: 440 mL
